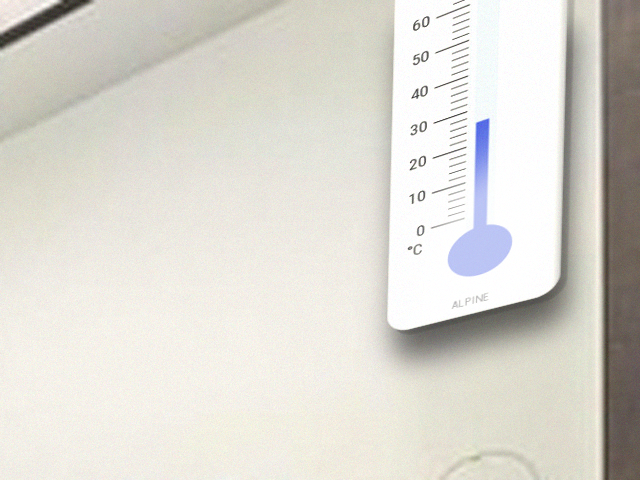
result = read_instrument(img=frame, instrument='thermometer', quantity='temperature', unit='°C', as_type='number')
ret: 26 °C
